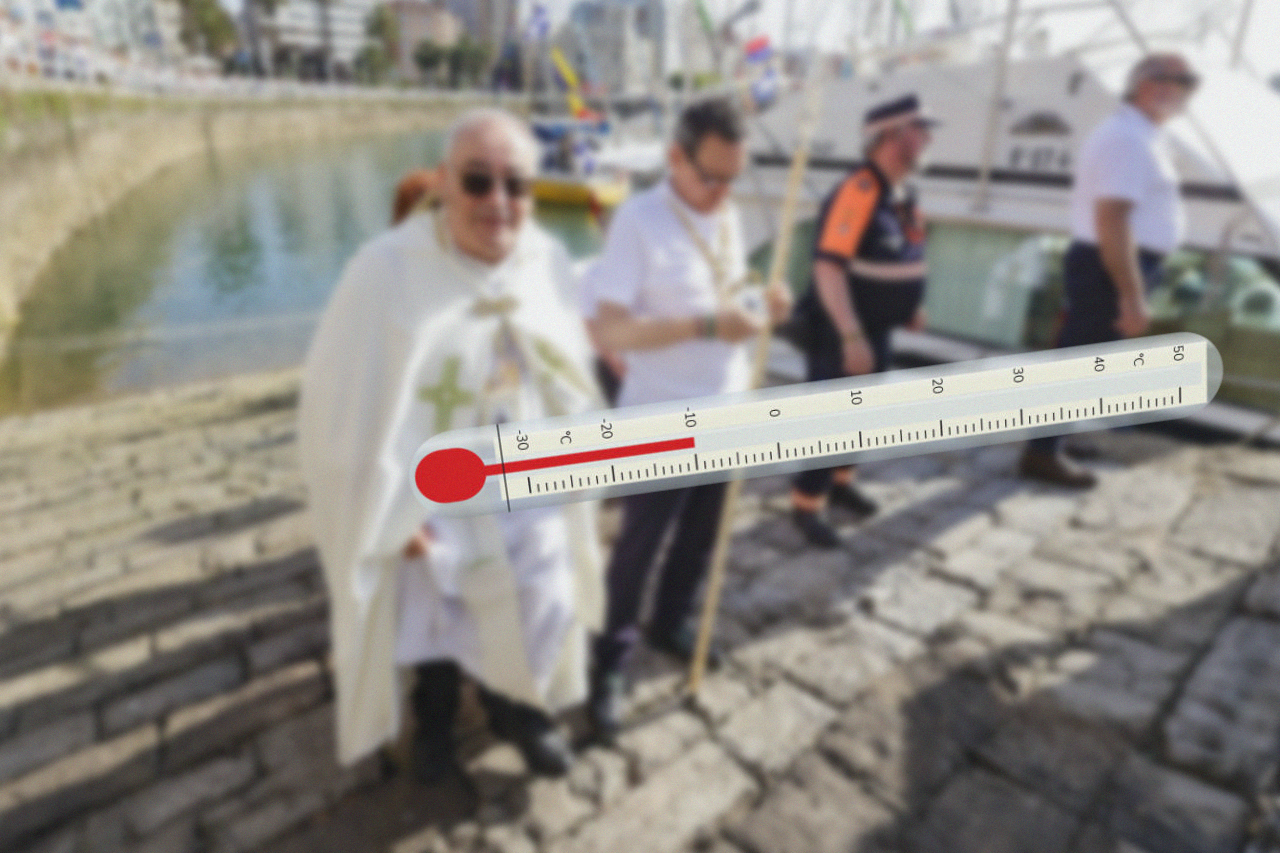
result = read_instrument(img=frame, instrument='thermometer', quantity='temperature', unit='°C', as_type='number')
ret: -10 °C
